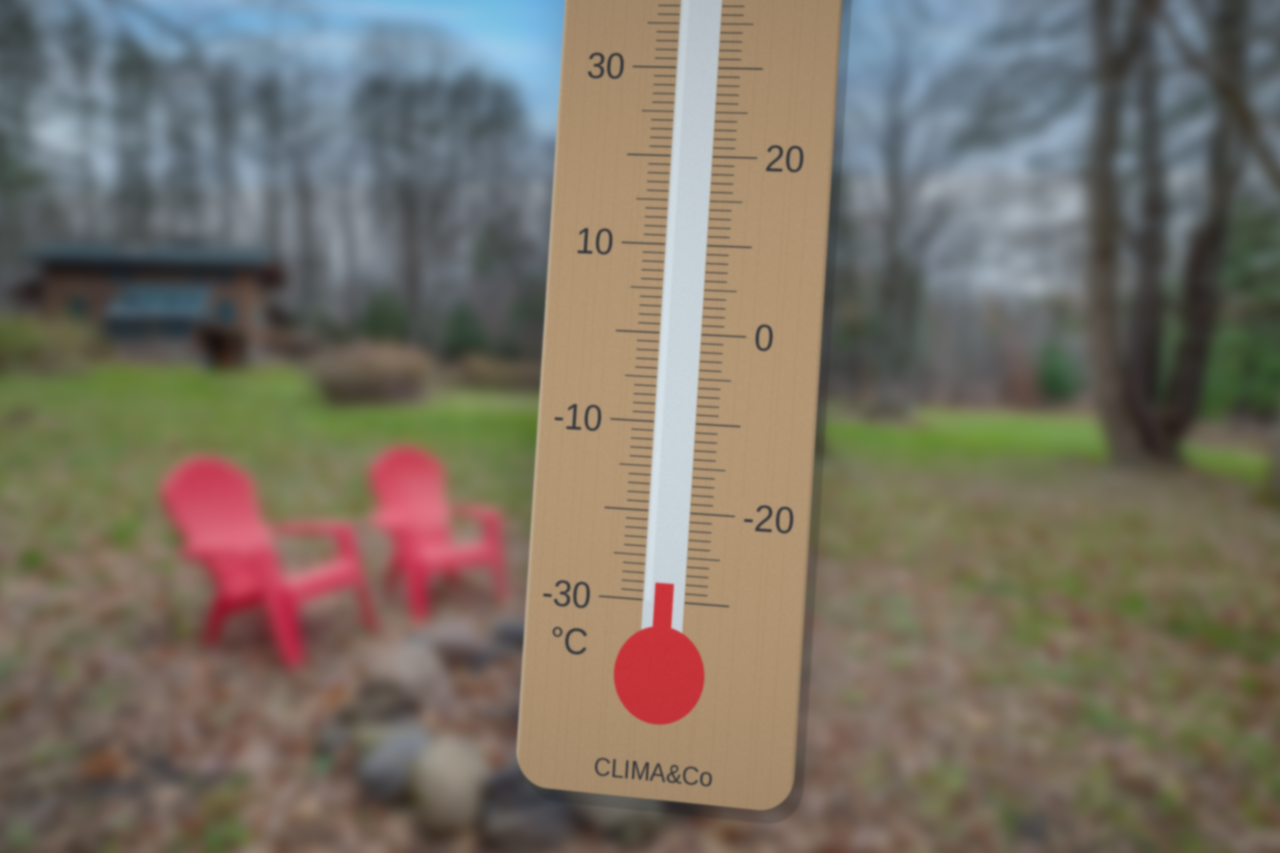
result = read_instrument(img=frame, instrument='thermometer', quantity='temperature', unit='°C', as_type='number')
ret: -28 °C
